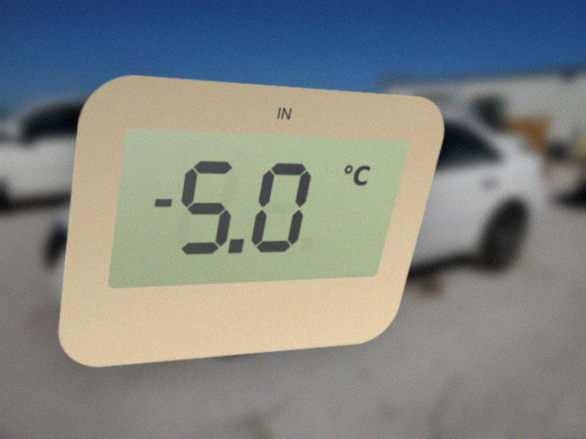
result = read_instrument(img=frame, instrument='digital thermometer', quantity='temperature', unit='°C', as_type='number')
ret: -5.0 °C
